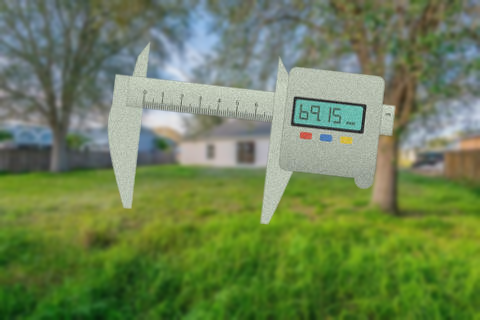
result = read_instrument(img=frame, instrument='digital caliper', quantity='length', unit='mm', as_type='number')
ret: 69.15 mm
